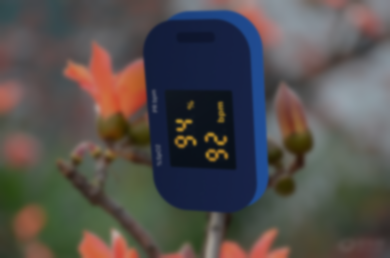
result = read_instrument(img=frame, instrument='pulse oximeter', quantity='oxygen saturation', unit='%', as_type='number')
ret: 94 %
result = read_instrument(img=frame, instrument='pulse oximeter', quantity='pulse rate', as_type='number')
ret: 92 bpm
